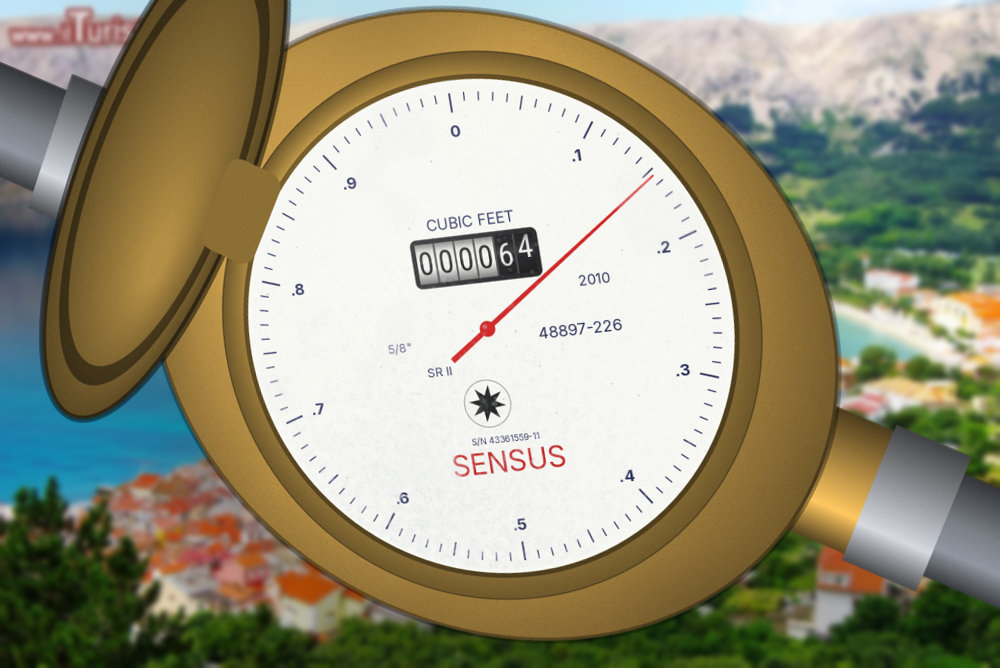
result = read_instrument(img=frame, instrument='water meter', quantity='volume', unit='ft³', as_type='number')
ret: 64.15 ft³
